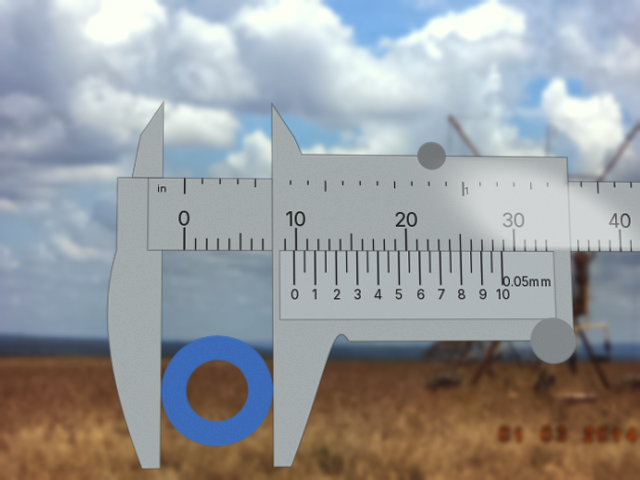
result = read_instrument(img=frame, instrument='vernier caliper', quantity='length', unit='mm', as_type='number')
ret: 9.8 mm
